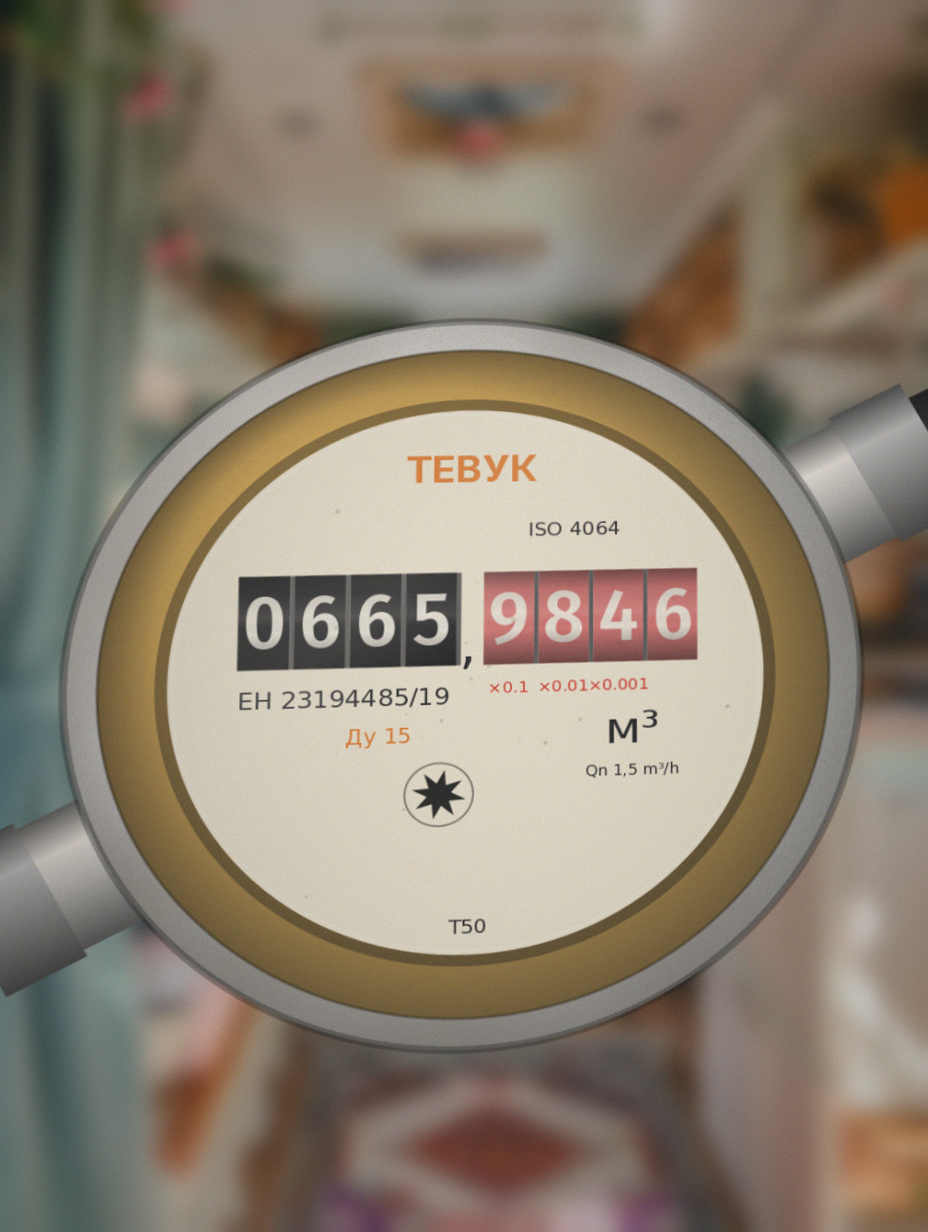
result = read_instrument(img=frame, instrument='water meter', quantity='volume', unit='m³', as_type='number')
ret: 665.9846 m³
